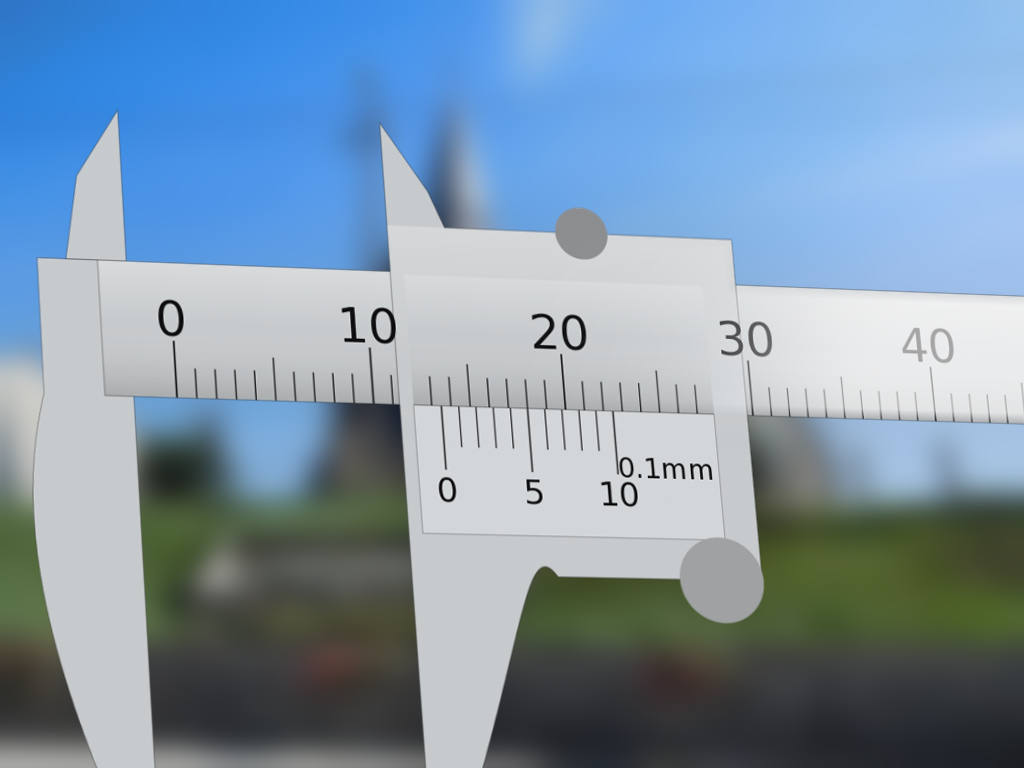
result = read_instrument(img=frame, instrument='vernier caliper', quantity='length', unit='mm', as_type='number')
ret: 13.5 mm
